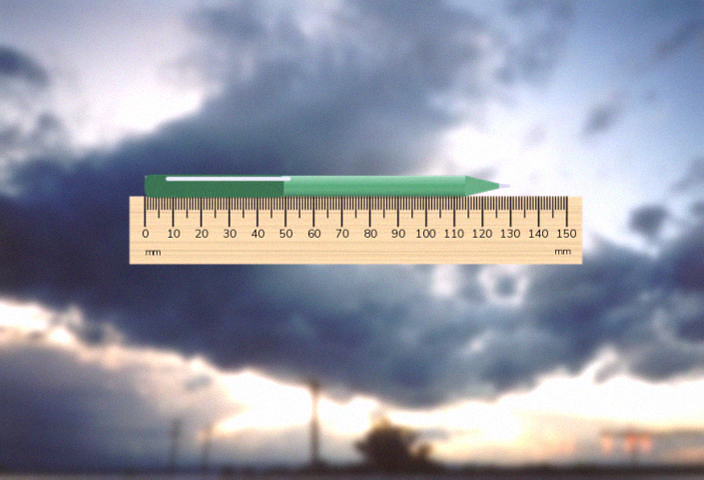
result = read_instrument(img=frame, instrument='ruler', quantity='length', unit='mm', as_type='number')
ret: 130 mm
